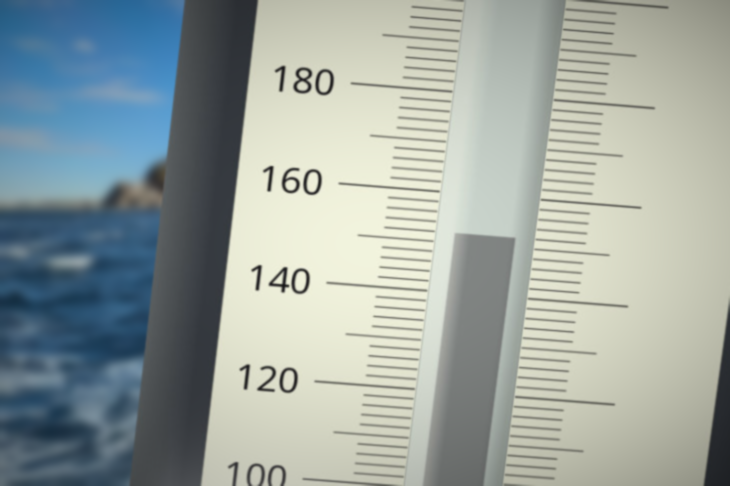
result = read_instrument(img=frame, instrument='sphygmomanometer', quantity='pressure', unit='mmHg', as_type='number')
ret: 152 mmHg
